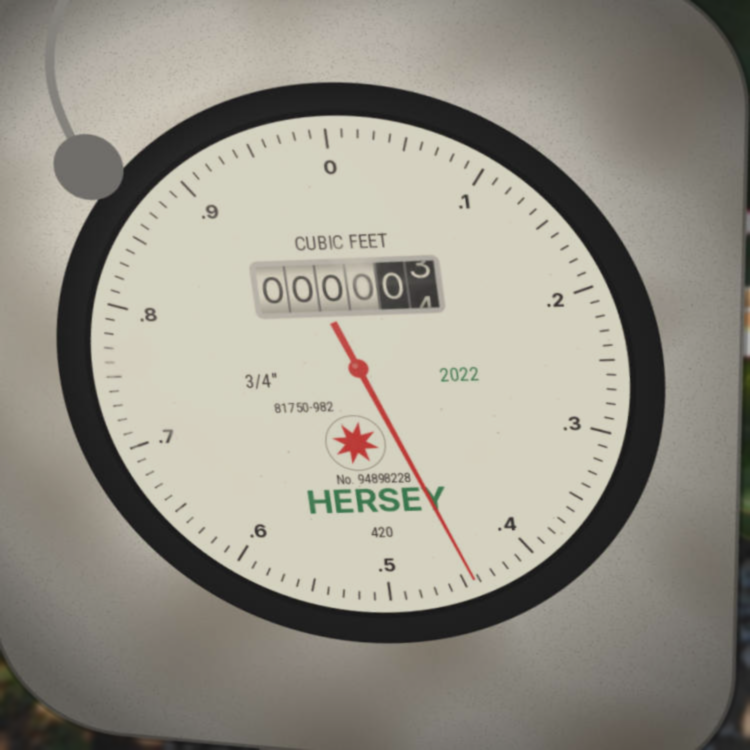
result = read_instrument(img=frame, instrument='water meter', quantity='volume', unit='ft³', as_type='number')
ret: 3.44 ft³
